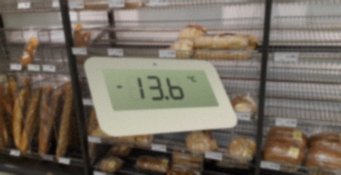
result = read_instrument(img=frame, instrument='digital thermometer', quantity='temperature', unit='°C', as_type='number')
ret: -13.6 °C
